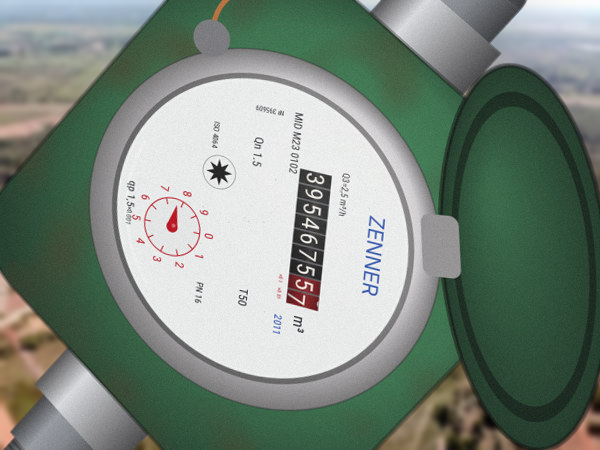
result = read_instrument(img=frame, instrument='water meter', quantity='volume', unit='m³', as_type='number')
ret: 3954675.567 m³
